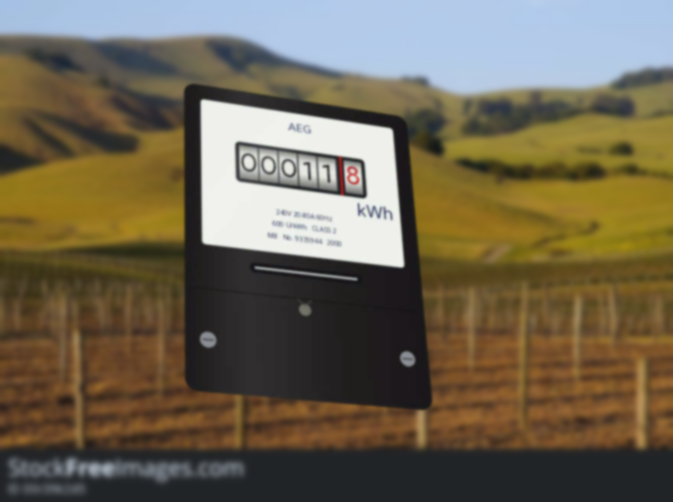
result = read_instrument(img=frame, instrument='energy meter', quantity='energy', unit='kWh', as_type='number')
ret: 11.8 kWh
